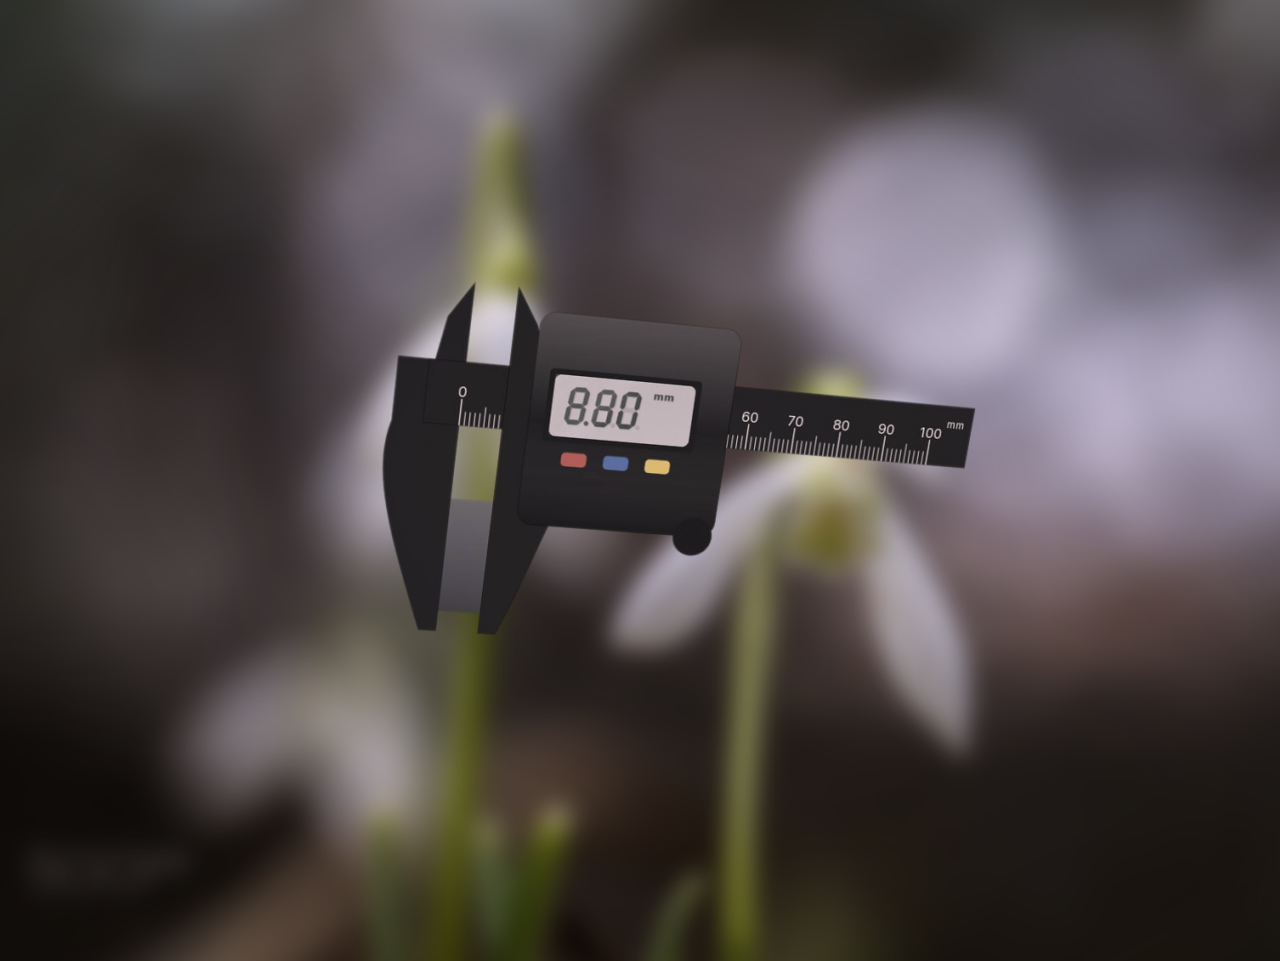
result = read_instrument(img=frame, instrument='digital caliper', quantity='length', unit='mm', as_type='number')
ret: 8.80 mm
